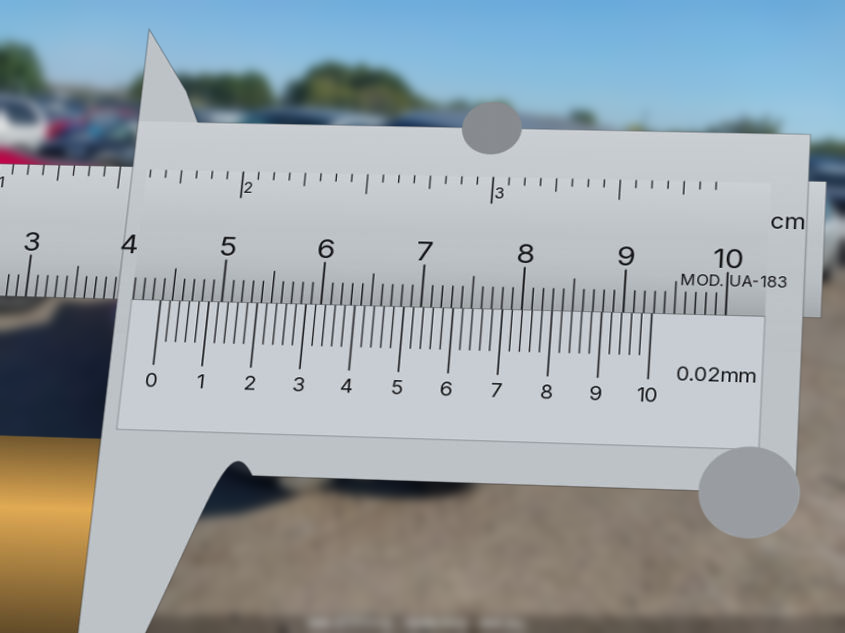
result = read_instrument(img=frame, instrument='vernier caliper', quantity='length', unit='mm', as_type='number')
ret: 43.8 mm
